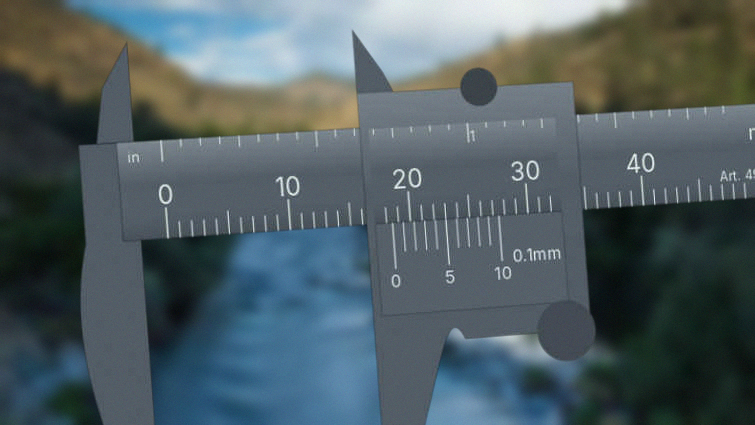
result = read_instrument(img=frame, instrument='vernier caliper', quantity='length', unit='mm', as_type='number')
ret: 18.5 mm
